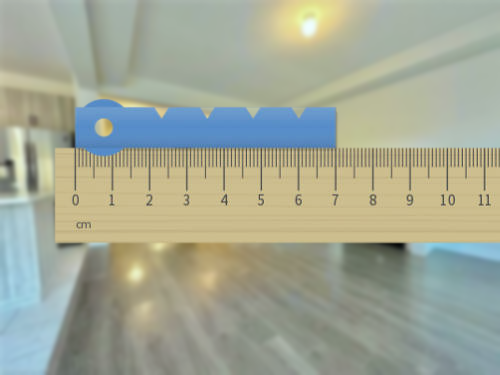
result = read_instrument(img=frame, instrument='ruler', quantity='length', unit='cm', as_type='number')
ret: 7 cm
